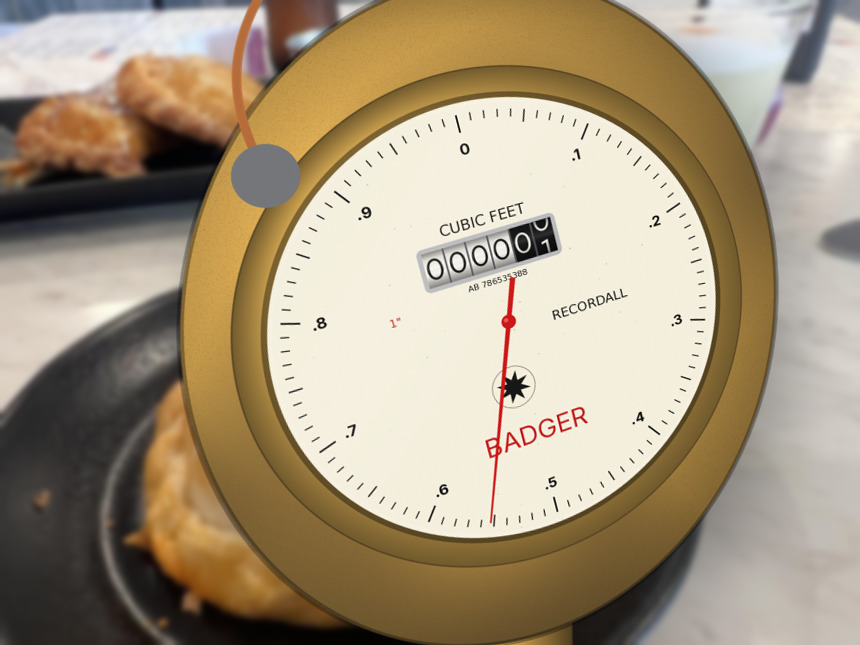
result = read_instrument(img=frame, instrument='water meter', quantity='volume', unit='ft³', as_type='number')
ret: 0.55 ft³
